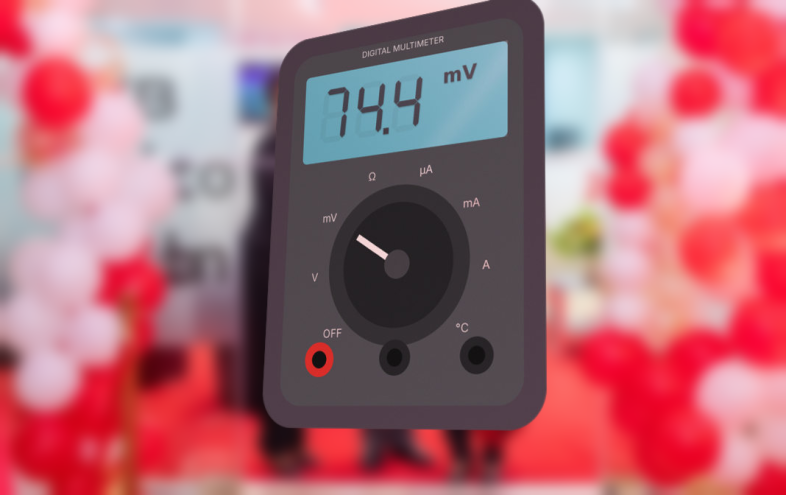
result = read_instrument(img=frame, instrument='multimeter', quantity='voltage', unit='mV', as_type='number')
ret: 74.4 mV
